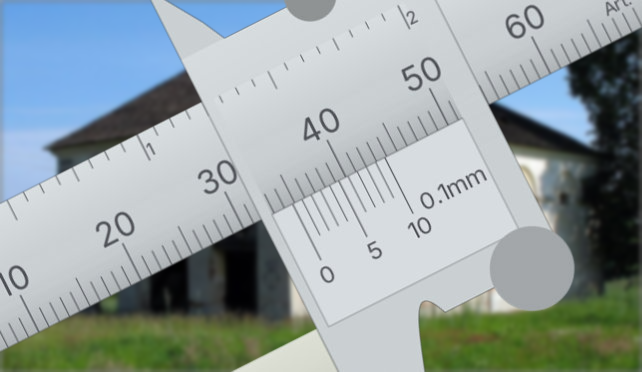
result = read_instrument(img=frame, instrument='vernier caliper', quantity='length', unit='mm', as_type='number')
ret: 34.8 mm
